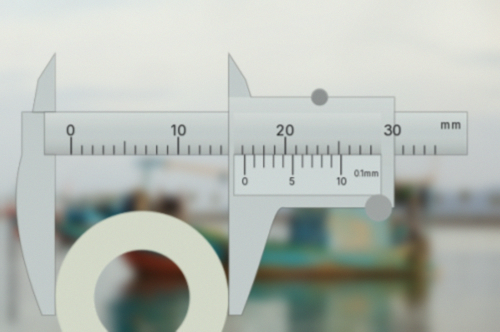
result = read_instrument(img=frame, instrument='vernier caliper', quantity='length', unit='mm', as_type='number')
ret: 16.2 mm
